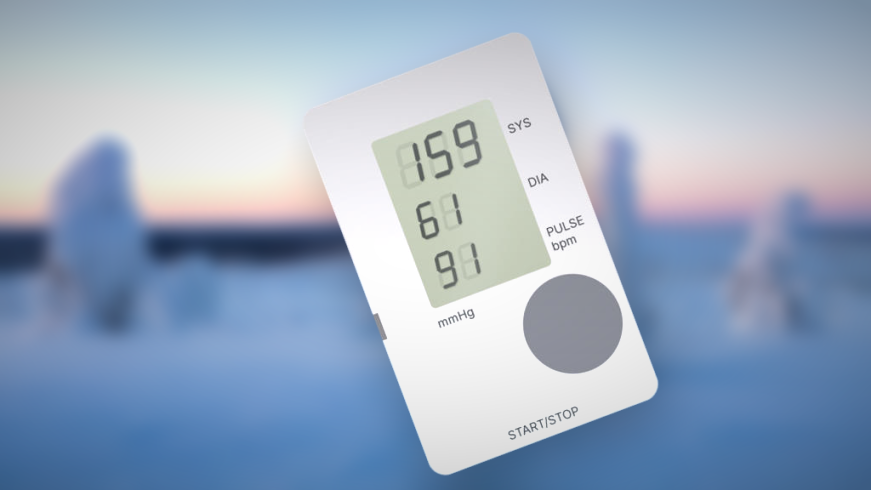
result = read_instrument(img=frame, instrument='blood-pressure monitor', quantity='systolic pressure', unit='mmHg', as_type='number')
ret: 159 mmHg
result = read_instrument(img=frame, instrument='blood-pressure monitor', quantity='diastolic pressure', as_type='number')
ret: 61 mmHg
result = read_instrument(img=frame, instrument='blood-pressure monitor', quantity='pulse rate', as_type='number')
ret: 91 bpm
